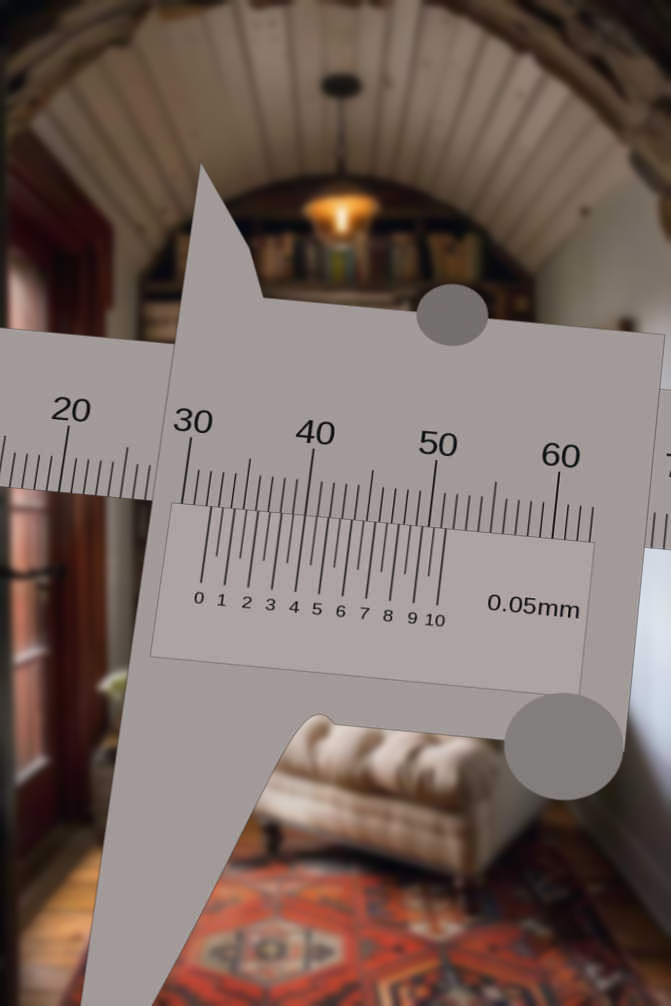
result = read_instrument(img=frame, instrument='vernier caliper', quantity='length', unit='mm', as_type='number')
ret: 32.4 mm
